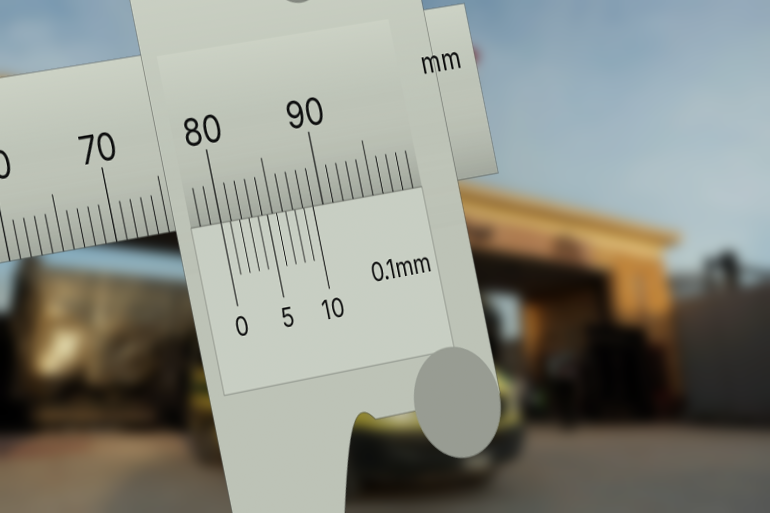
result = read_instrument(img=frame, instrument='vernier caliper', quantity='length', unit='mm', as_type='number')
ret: 80.0 mm
